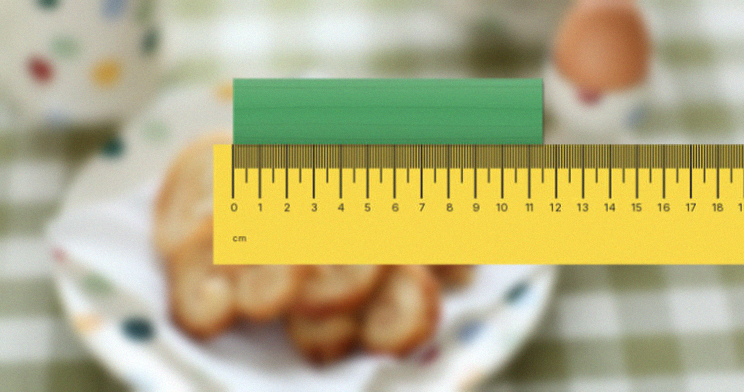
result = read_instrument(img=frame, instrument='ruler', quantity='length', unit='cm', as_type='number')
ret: 11.5 cm
